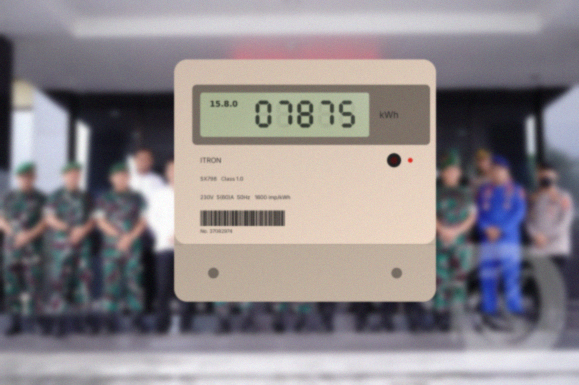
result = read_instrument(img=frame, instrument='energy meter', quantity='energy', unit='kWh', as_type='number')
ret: 7875 kWh
